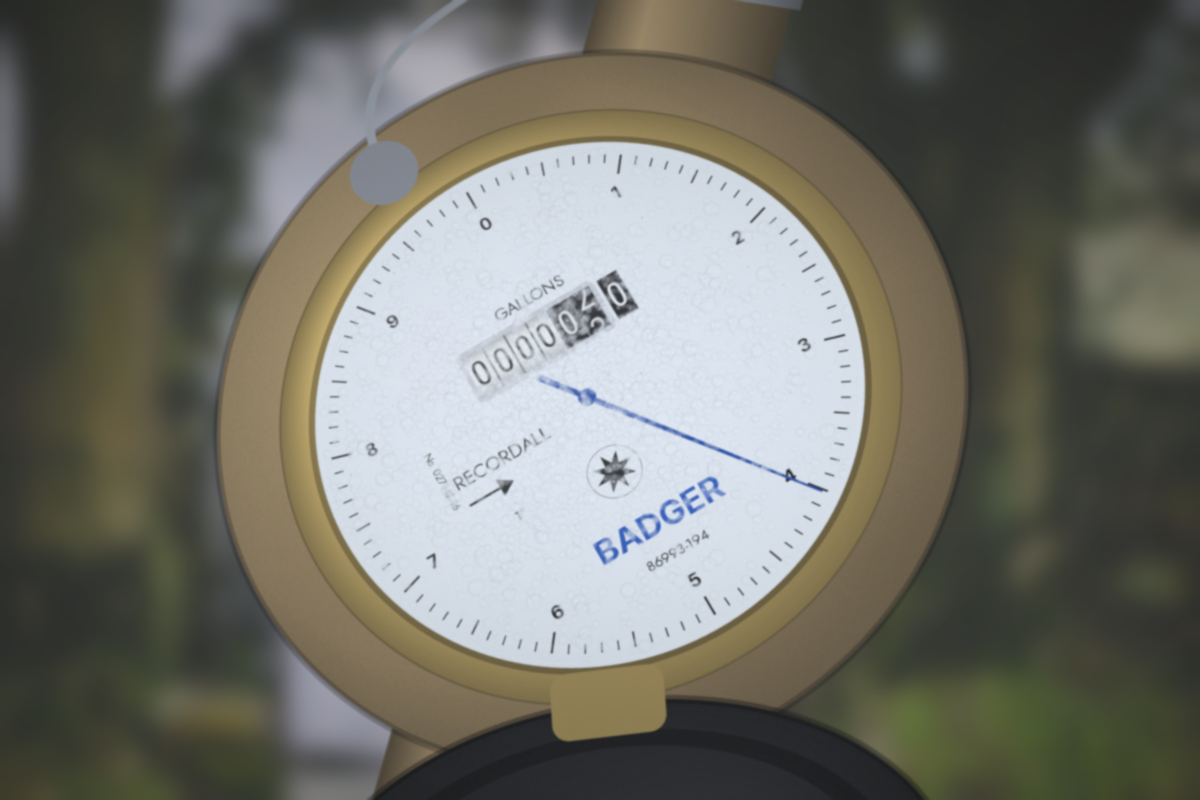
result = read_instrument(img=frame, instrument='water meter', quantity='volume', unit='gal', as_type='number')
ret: 24.0 gal
